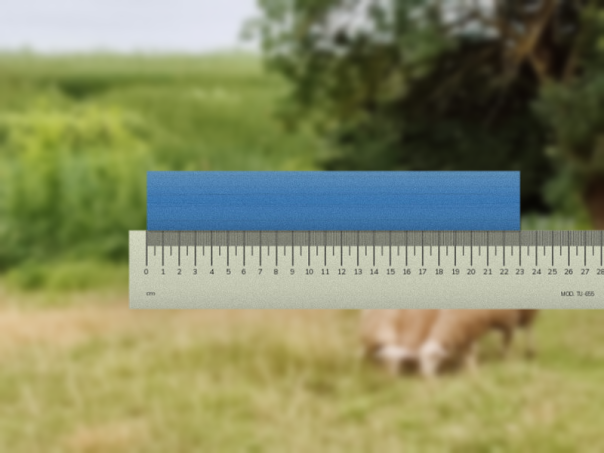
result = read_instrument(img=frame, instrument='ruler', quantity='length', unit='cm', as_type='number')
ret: 23 cm
